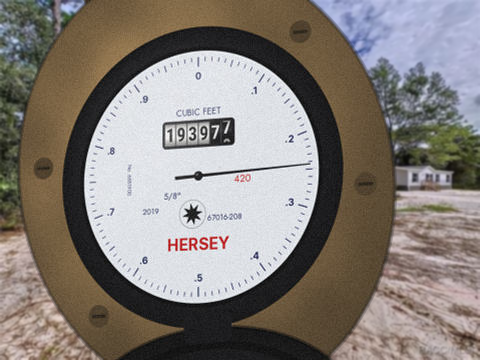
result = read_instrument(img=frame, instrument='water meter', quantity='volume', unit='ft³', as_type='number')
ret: 193977.24 ft³
